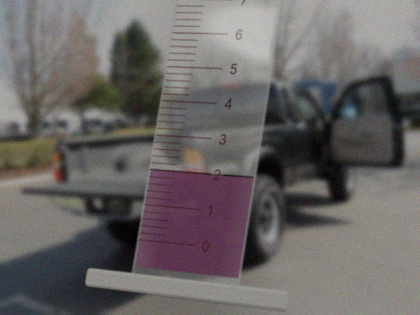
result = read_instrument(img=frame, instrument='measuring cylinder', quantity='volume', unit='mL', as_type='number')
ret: 2 mL
